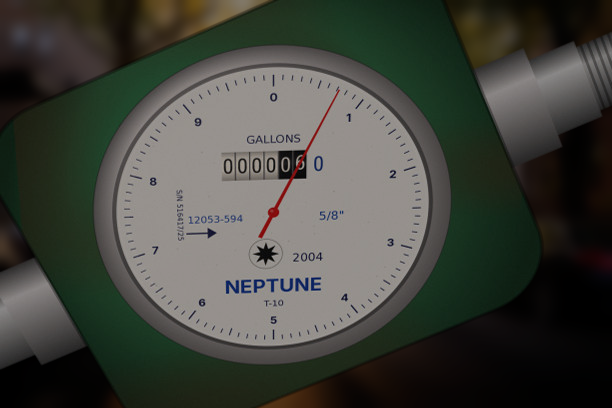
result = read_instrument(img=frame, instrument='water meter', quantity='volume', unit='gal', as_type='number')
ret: 60.7 gal
